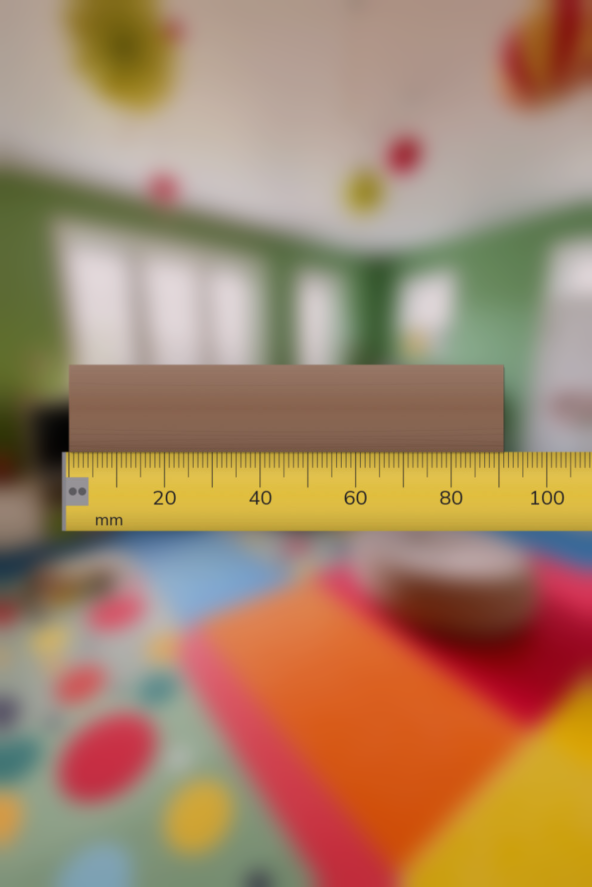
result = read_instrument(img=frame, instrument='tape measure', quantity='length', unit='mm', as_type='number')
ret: 91 mm
